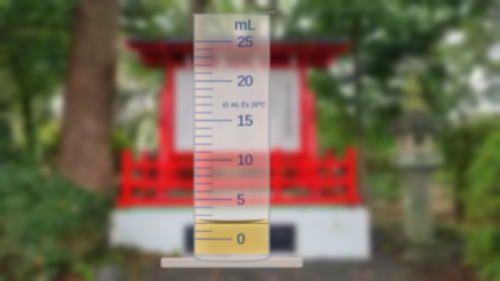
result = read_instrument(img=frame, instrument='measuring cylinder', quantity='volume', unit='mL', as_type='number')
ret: 2 mL
